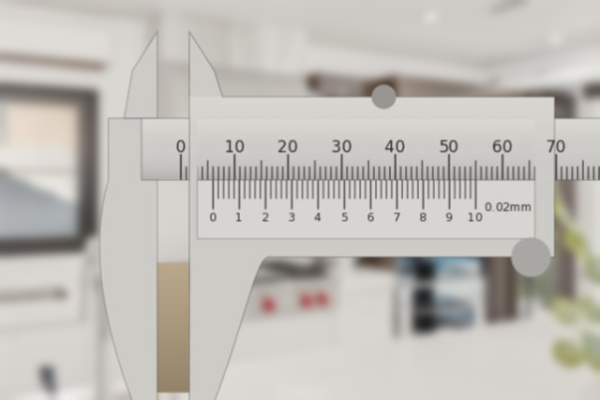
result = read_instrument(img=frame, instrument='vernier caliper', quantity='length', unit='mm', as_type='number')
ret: 6.0 mm
